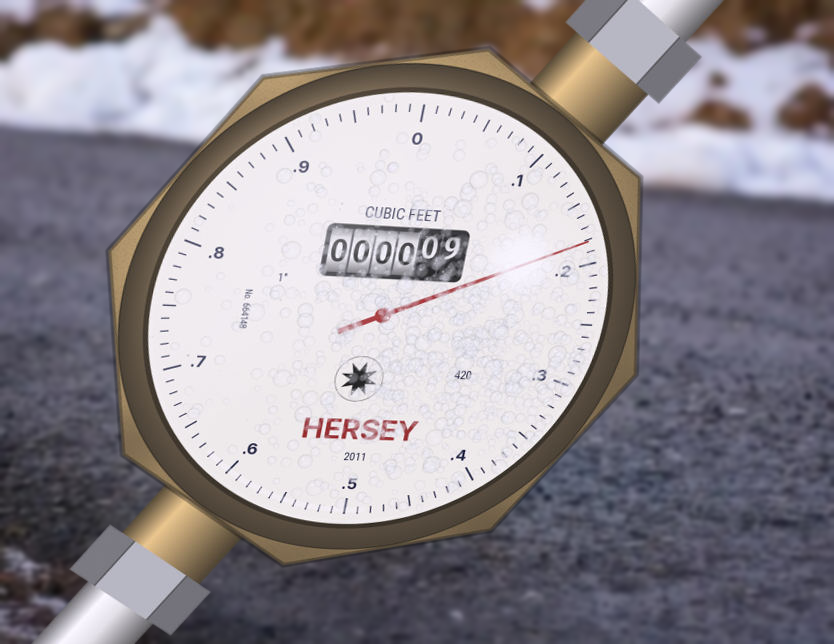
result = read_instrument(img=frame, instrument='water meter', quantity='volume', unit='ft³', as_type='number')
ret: 9.18 ft³
